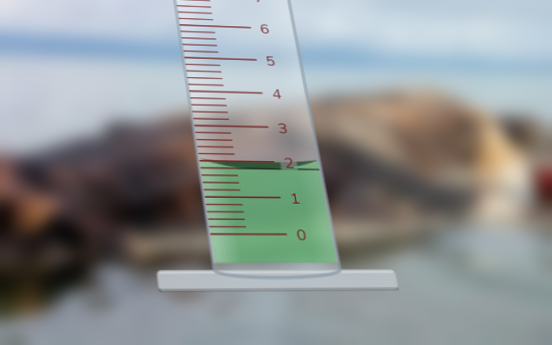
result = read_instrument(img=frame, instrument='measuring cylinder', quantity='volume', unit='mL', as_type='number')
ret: 1.8 mL
